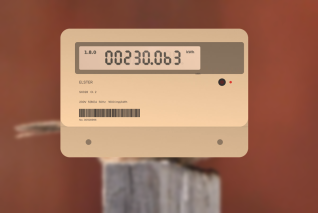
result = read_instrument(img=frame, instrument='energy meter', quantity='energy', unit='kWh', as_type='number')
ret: 230.063 kWh
